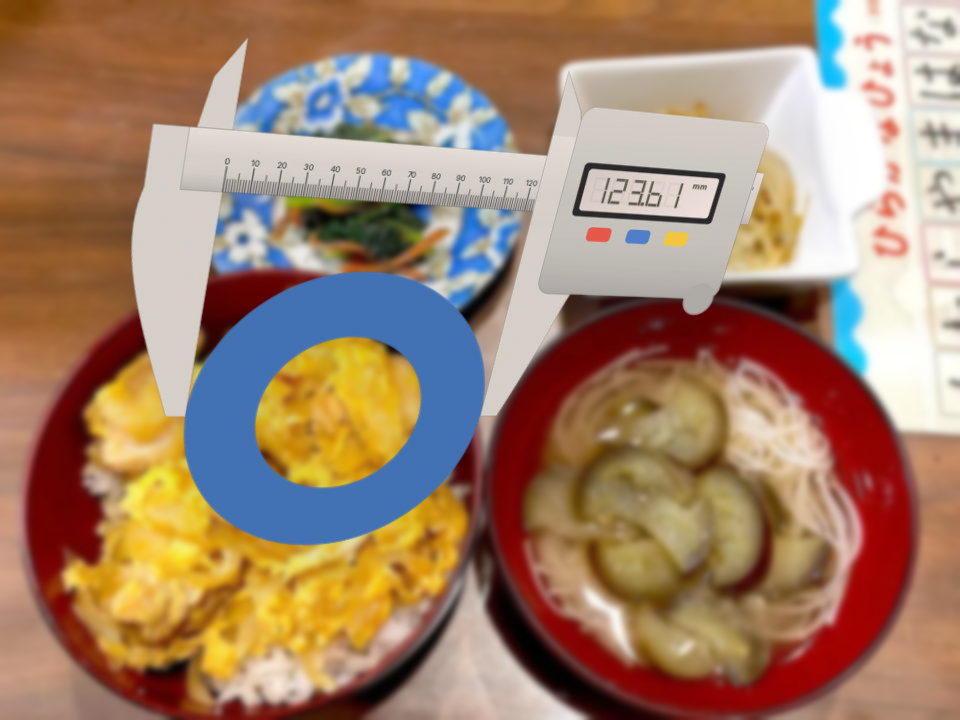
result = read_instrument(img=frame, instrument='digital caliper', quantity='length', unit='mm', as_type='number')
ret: 123.61 mm
